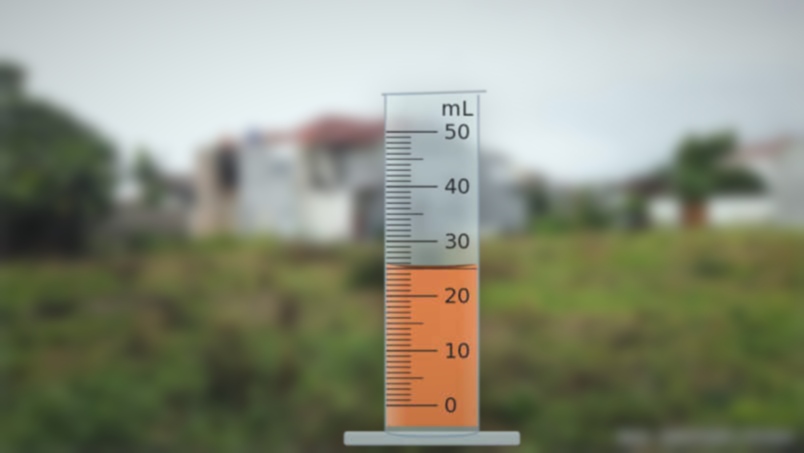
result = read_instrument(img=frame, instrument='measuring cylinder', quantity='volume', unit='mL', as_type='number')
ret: 25 mL
